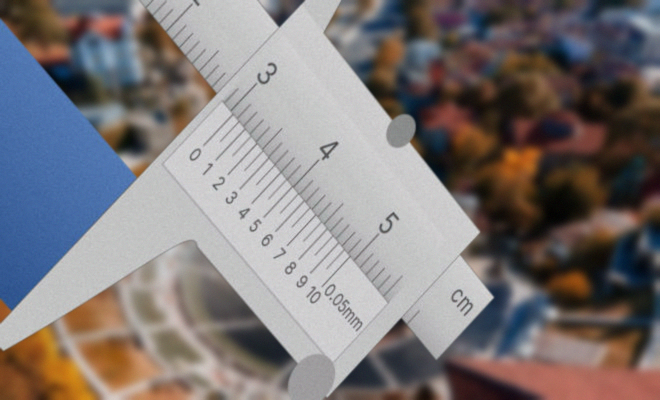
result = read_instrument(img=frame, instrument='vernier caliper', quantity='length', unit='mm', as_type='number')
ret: 30.4 mm
